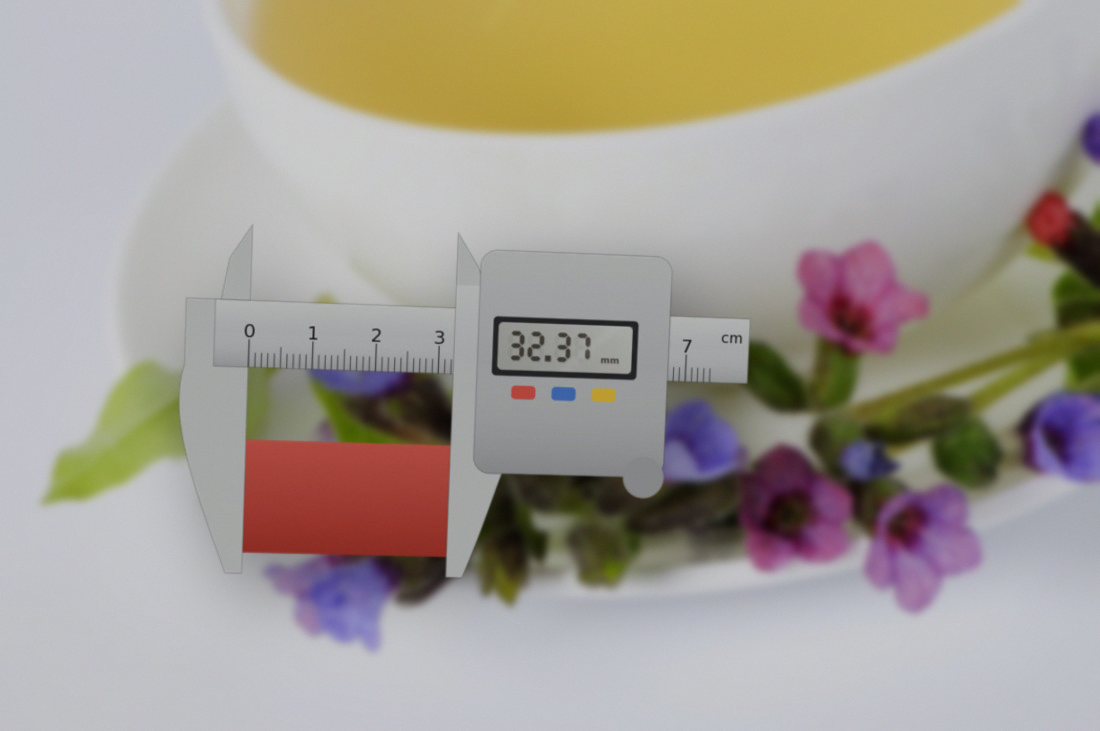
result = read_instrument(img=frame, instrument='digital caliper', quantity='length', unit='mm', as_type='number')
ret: 32.37 mm
